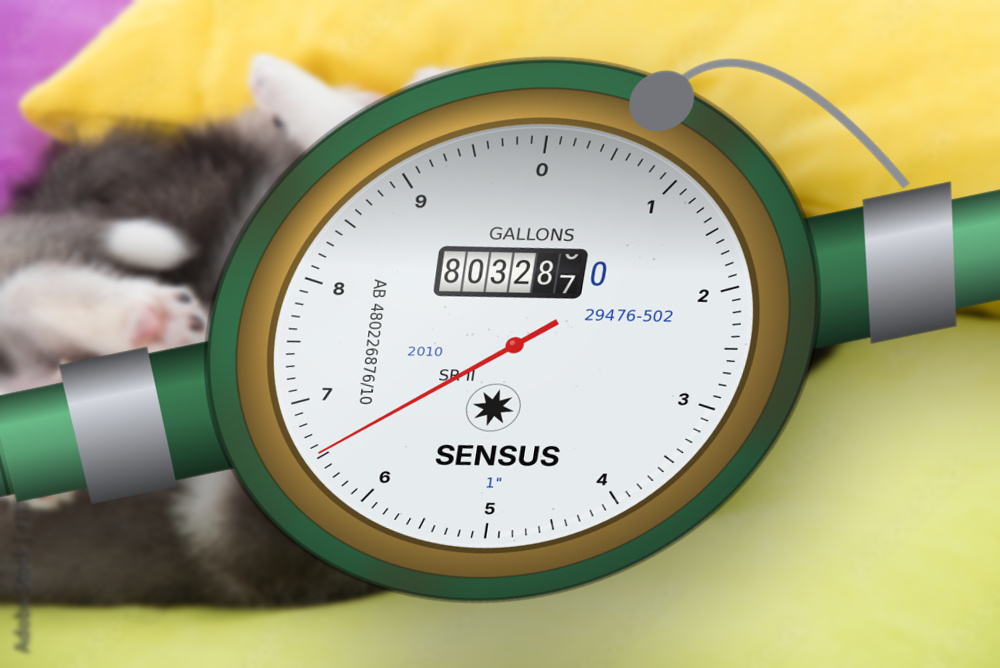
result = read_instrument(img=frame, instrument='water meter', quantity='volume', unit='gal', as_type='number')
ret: 8032866.5 gal
